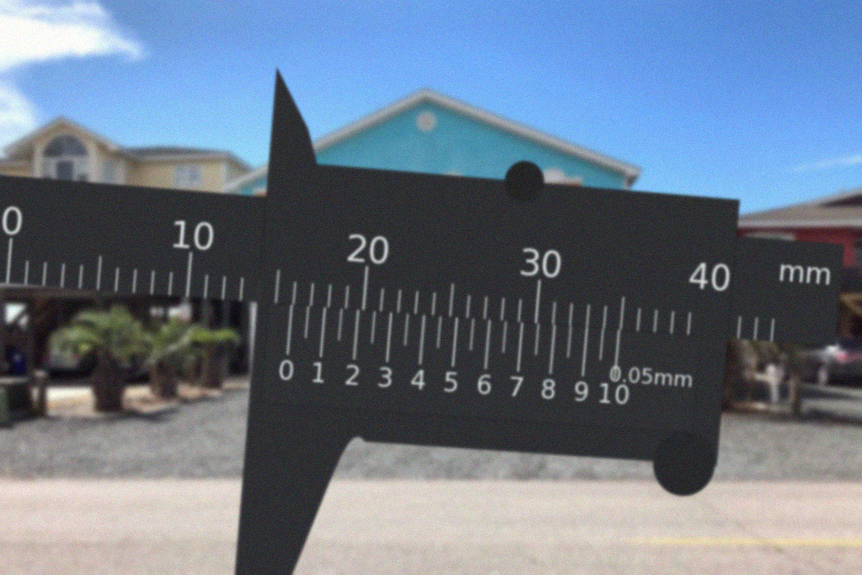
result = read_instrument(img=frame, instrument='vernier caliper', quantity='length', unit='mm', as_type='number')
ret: 15.9 mm
